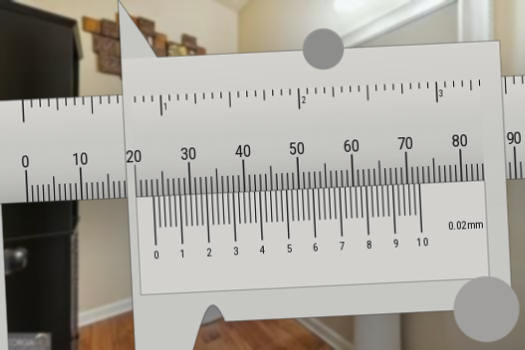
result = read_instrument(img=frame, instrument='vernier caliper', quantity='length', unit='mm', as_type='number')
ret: 23.2 mm
